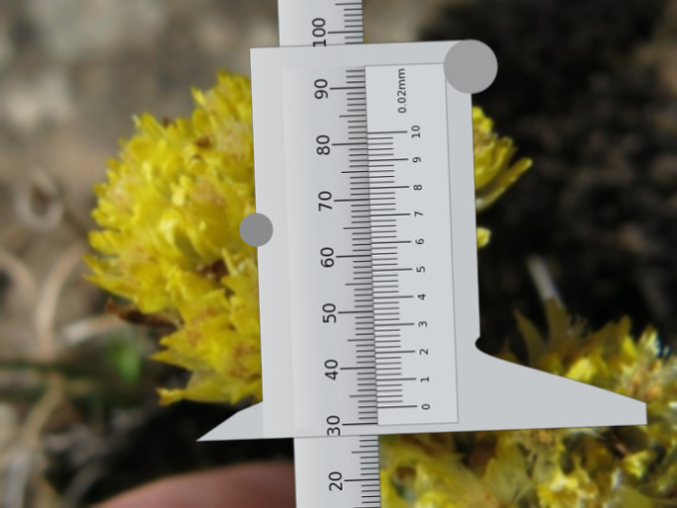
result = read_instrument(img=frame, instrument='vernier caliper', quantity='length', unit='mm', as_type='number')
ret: 32.8 mm
